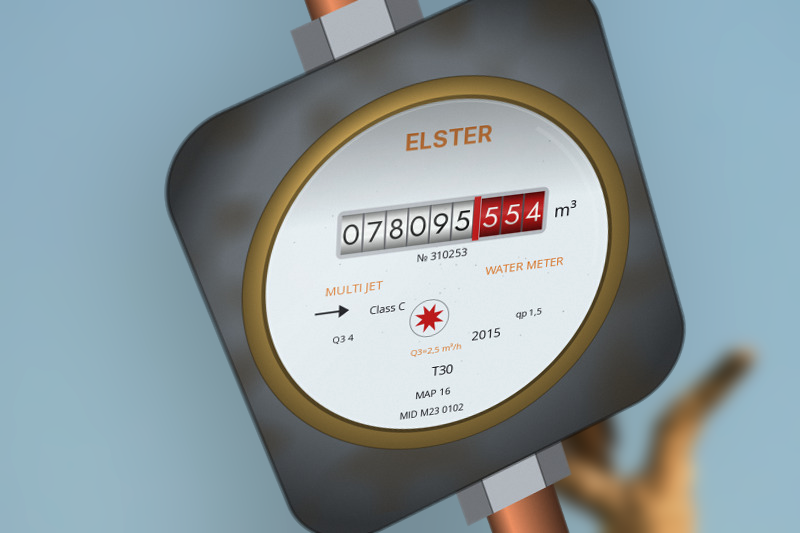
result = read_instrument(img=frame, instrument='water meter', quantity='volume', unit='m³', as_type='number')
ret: 78095.554 m³
